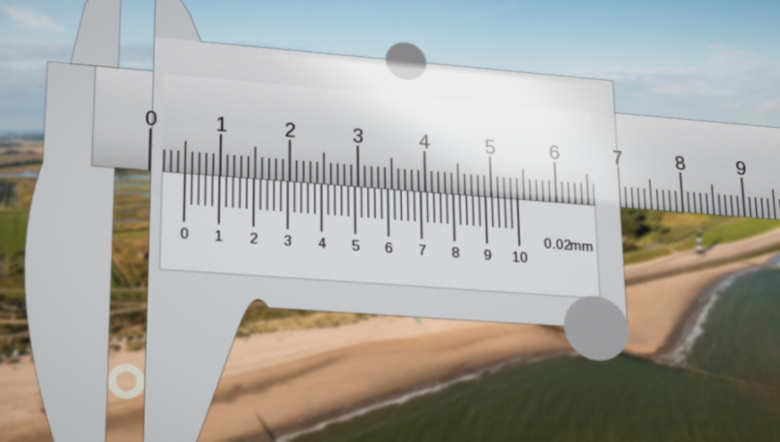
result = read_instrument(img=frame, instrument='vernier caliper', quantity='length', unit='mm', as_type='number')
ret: 5.0 mm
